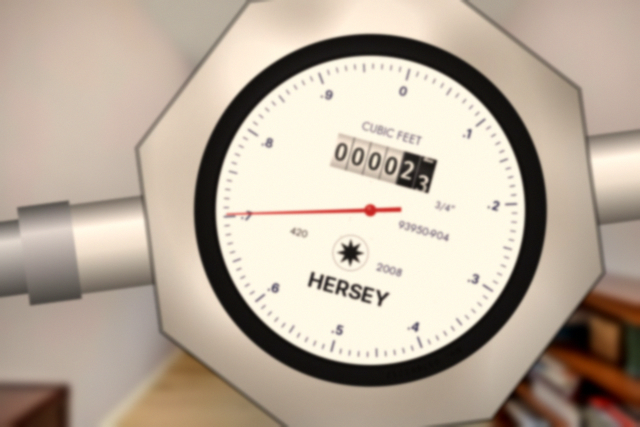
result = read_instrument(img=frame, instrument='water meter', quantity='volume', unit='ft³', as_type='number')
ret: 22.70 ft³
